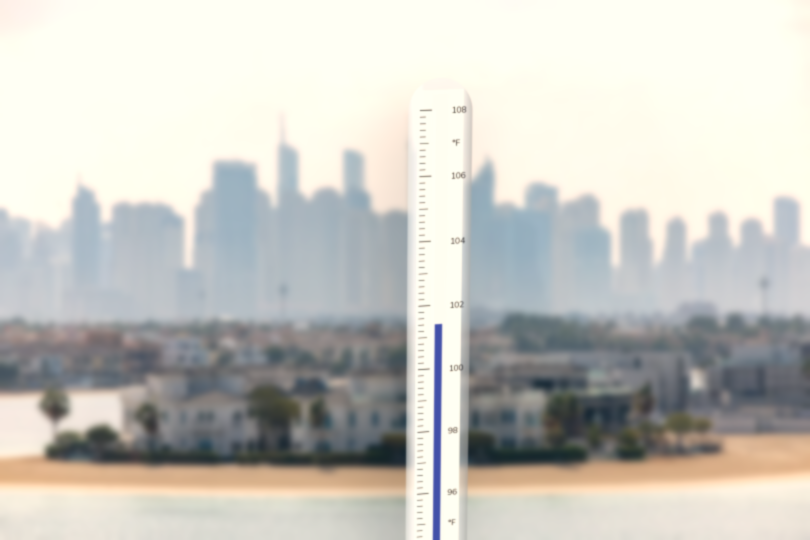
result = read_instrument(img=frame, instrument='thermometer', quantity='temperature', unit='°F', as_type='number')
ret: 101.4 °F
